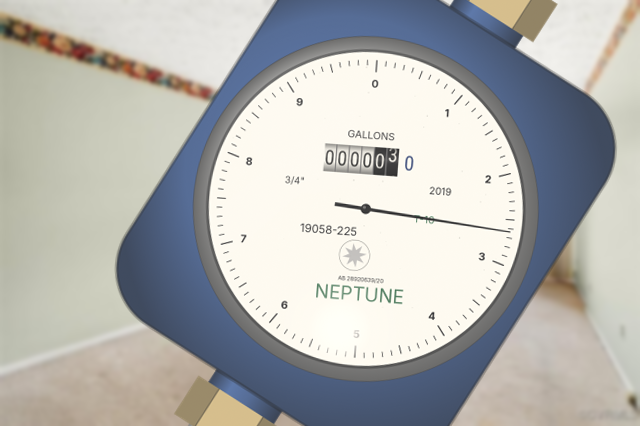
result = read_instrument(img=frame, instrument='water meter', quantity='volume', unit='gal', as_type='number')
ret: 32.6 gal
